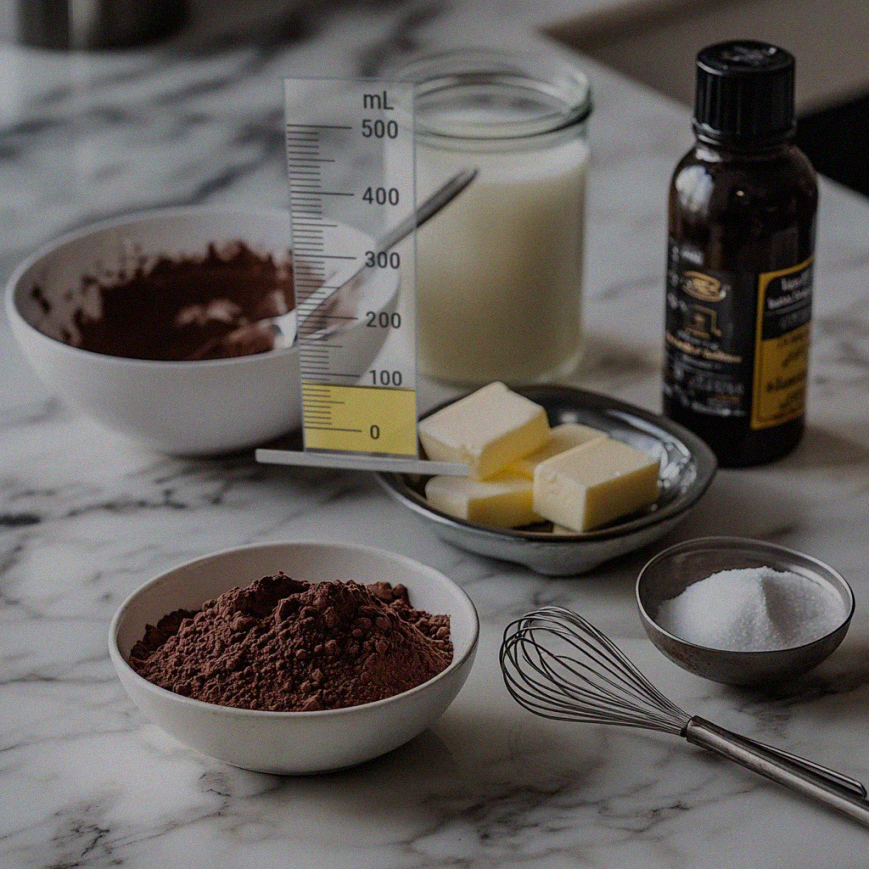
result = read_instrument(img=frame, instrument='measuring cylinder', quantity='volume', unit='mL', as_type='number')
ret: 80 mL
